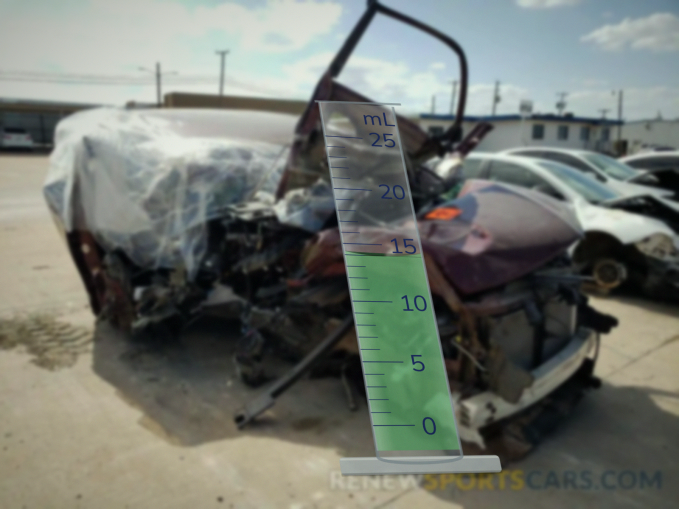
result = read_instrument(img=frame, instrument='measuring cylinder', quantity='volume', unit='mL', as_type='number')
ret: 14 mL
